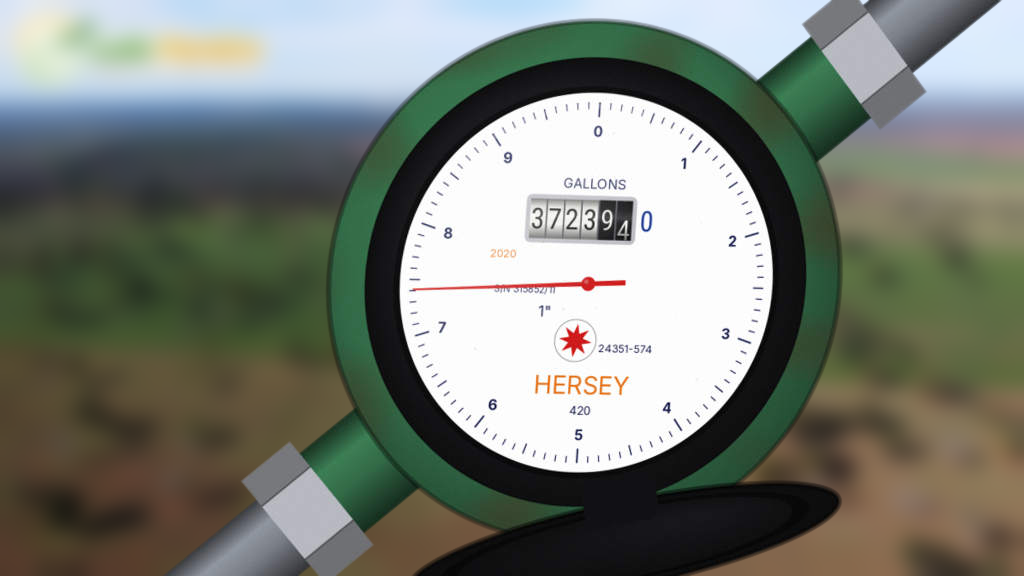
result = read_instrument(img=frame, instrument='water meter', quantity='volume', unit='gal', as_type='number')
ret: 3723937.4 gal
